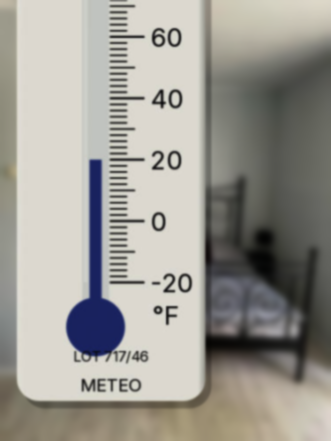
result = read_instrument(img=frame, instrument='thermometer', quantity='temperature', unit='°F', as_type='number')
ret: 20 °F
